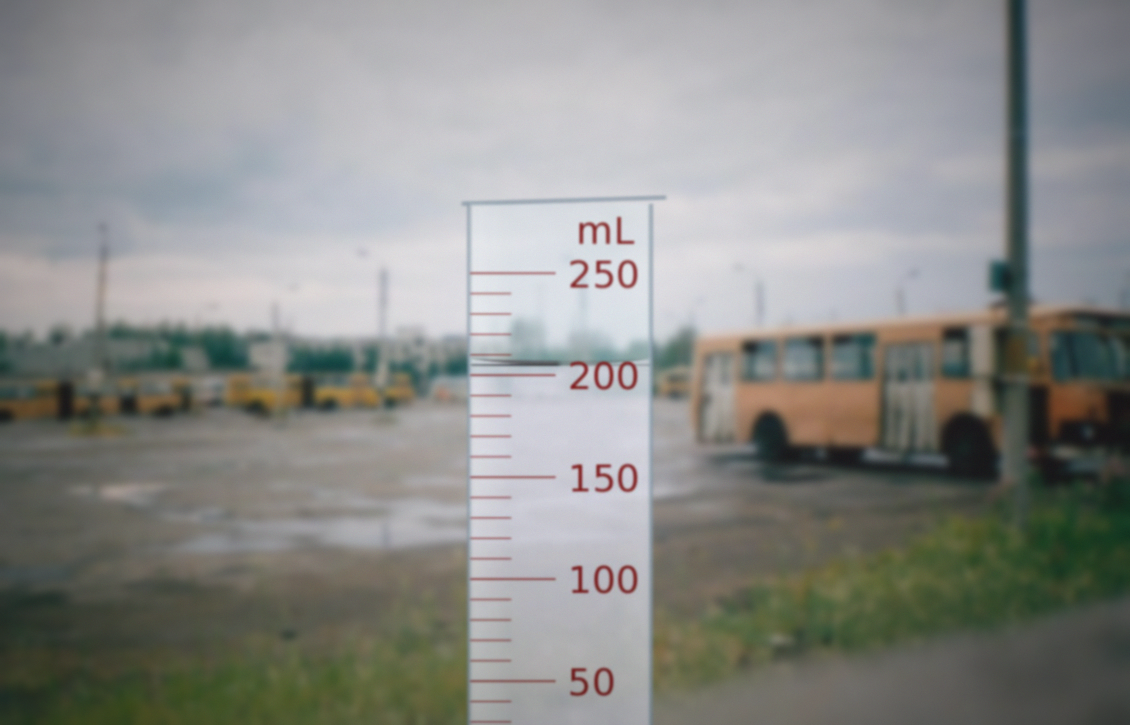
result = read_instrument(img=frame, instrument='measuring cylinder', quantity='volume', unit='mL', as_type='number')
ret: 205 mL
